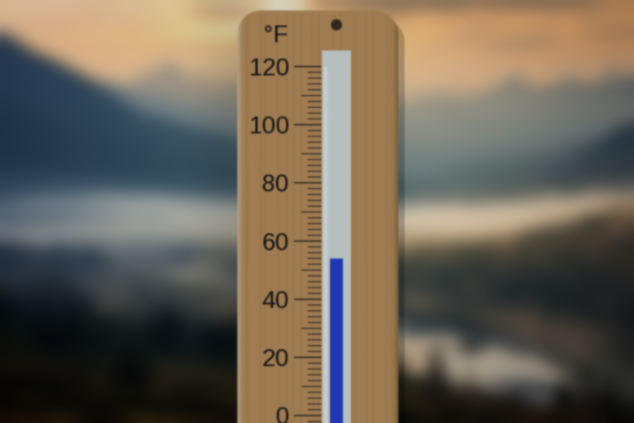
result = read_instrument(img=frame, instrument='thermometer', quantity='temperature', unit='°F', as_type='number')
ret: 54 °F
